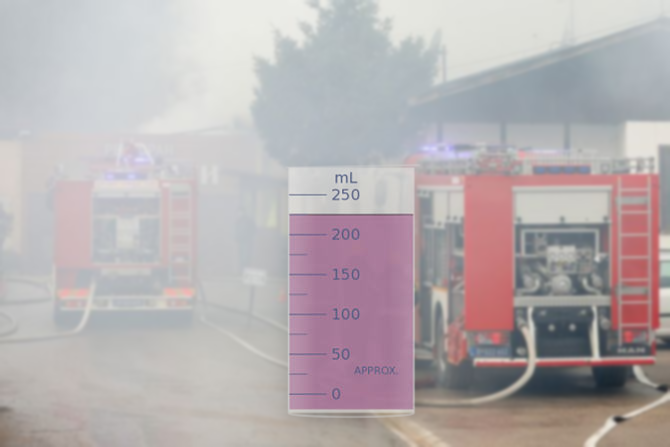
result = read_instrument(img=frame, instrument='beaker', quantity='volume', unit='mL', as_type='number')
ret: 225 mL
